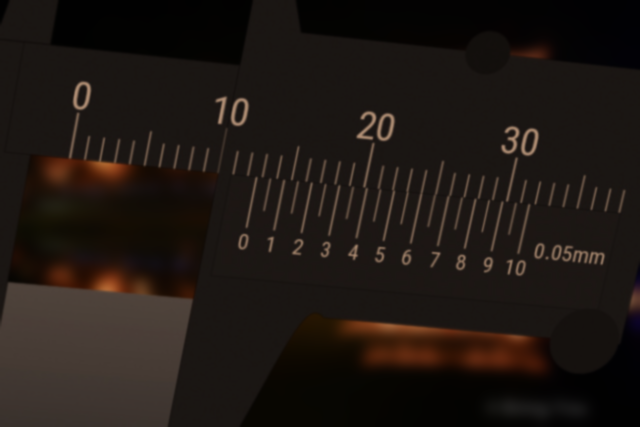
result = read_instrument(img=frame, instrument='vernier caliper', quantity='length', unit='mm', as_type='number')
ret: 12.6 mm
